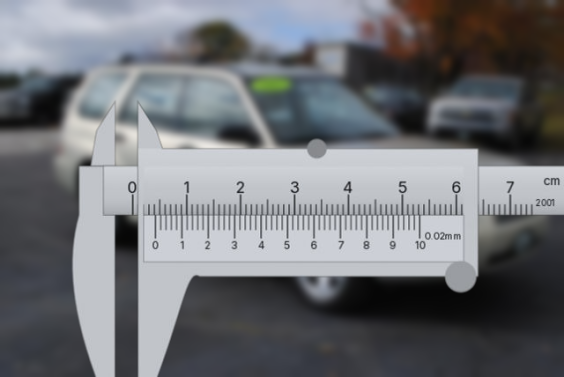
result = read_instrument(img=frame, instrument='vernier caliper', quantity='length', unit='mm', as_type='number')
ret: 4.2 mm
